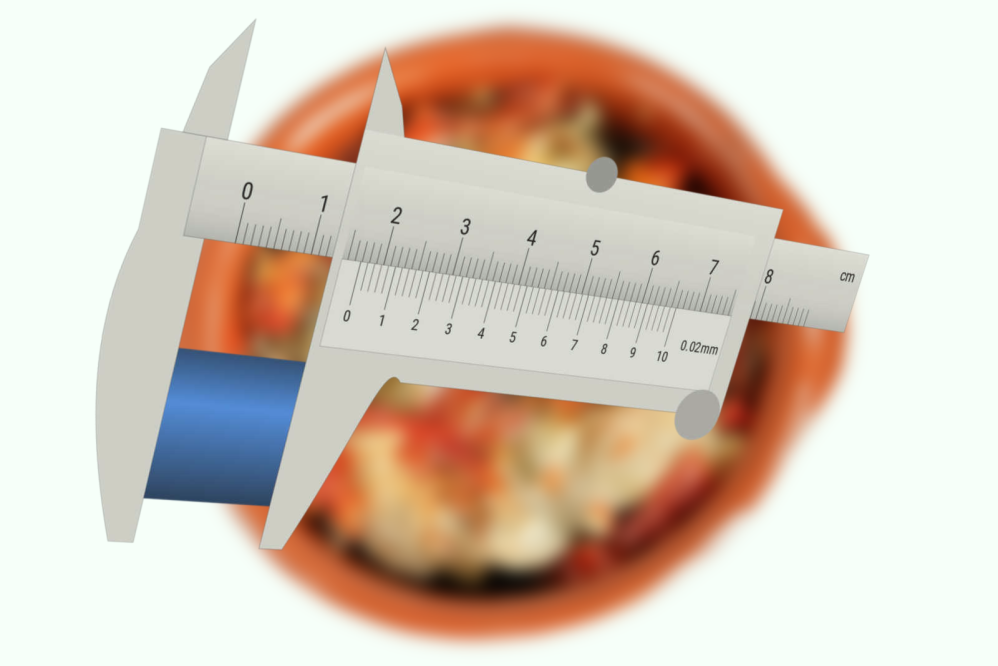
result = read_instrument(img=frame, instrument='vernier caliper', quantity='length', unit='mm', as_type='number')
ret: 16.8 mm
